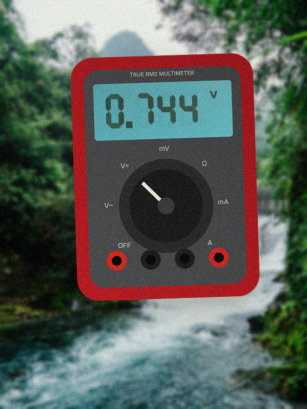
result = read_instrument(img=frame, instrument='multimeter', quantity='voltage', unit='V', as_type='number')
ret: 0.744 V
